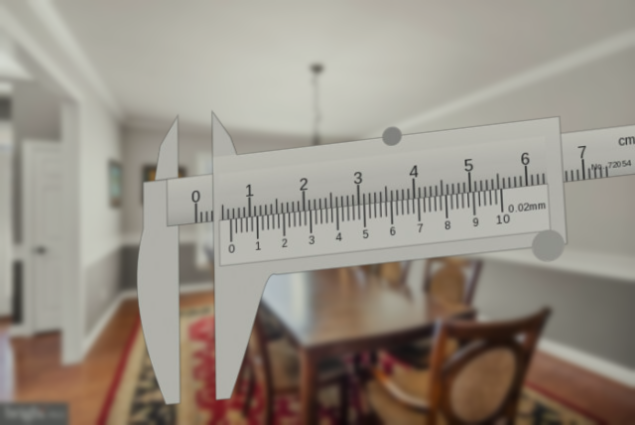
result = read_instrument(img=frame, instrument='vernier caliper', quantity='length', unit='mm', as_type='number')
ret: 6.5 mm
